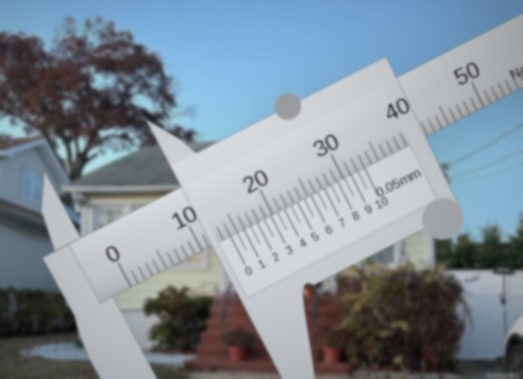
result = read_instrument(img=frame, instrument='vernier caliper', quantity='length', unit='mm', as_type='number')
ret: 14.0 mm
